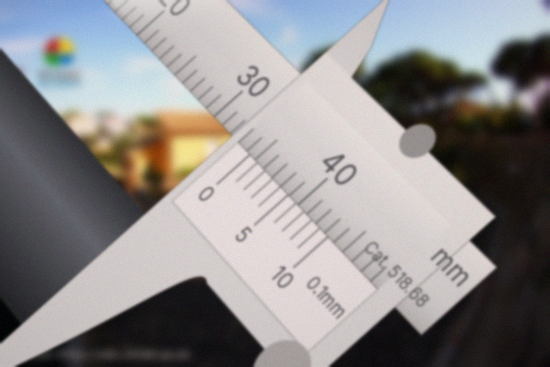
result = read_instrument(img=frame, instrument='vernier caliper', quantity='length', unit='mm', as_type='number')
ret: 34.4 mm
